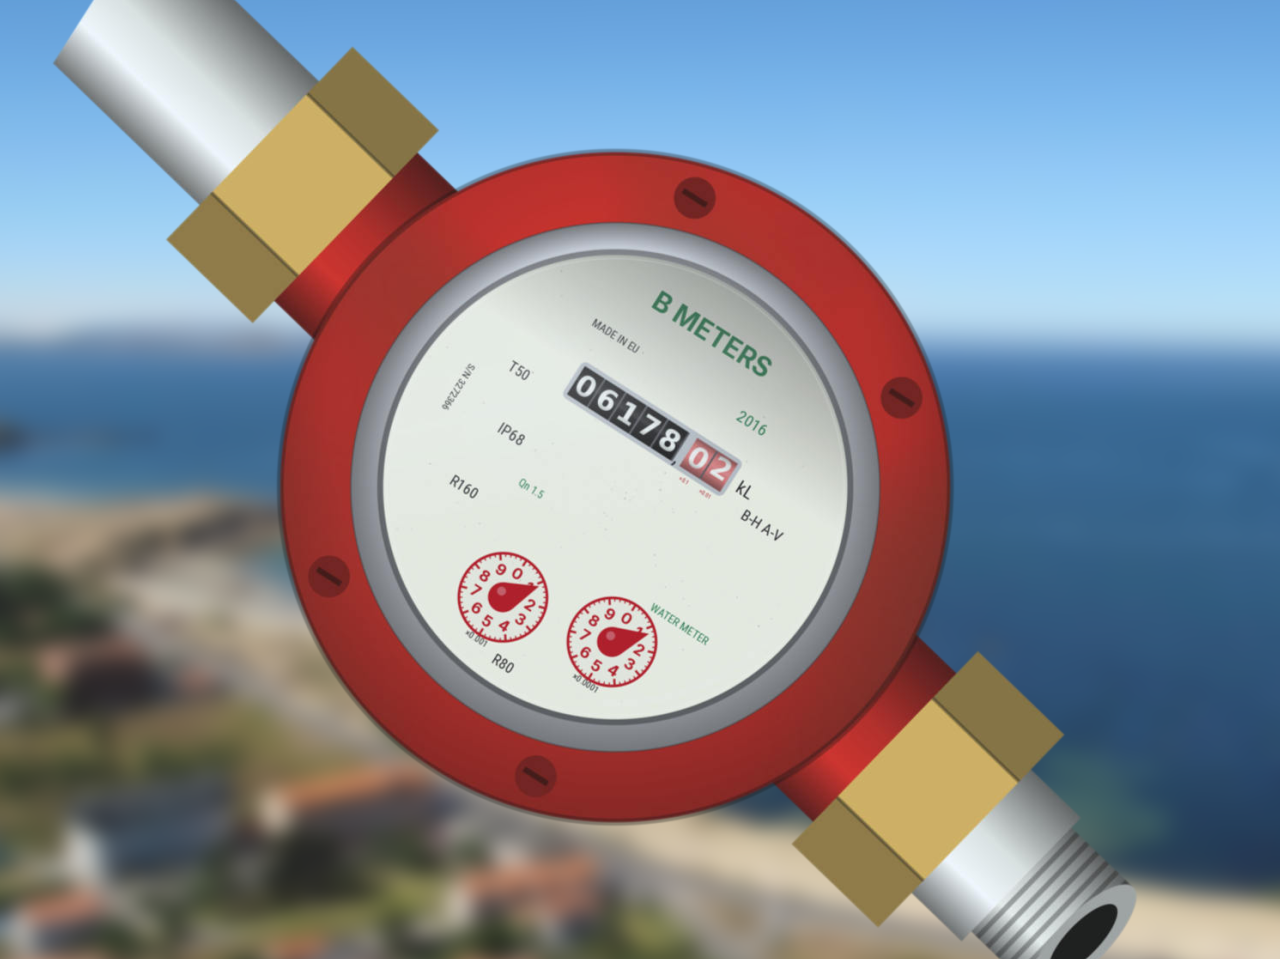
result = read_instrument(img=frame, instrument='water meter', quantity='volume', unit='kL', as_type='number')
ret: 6178.0211 kL
